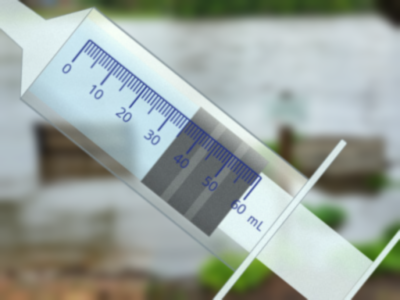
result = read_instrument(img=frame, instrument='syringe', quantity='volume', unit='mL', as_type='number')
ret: 35 mL
